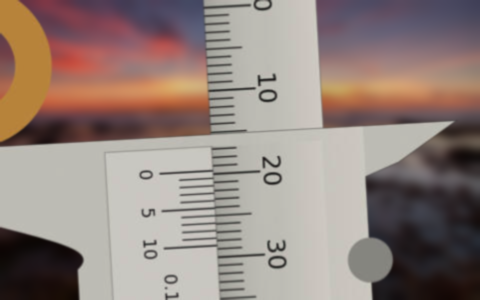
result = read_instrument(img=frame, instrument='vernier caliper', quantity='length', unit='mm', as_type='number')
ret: 19.6 mm
